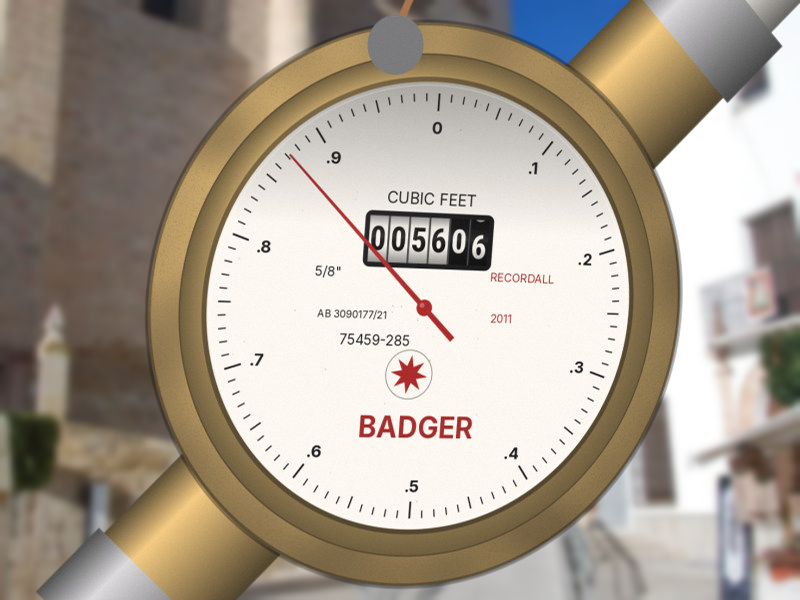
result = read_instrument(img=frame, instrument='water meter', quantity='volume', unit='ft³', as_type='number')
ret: 5605.87 ft³
